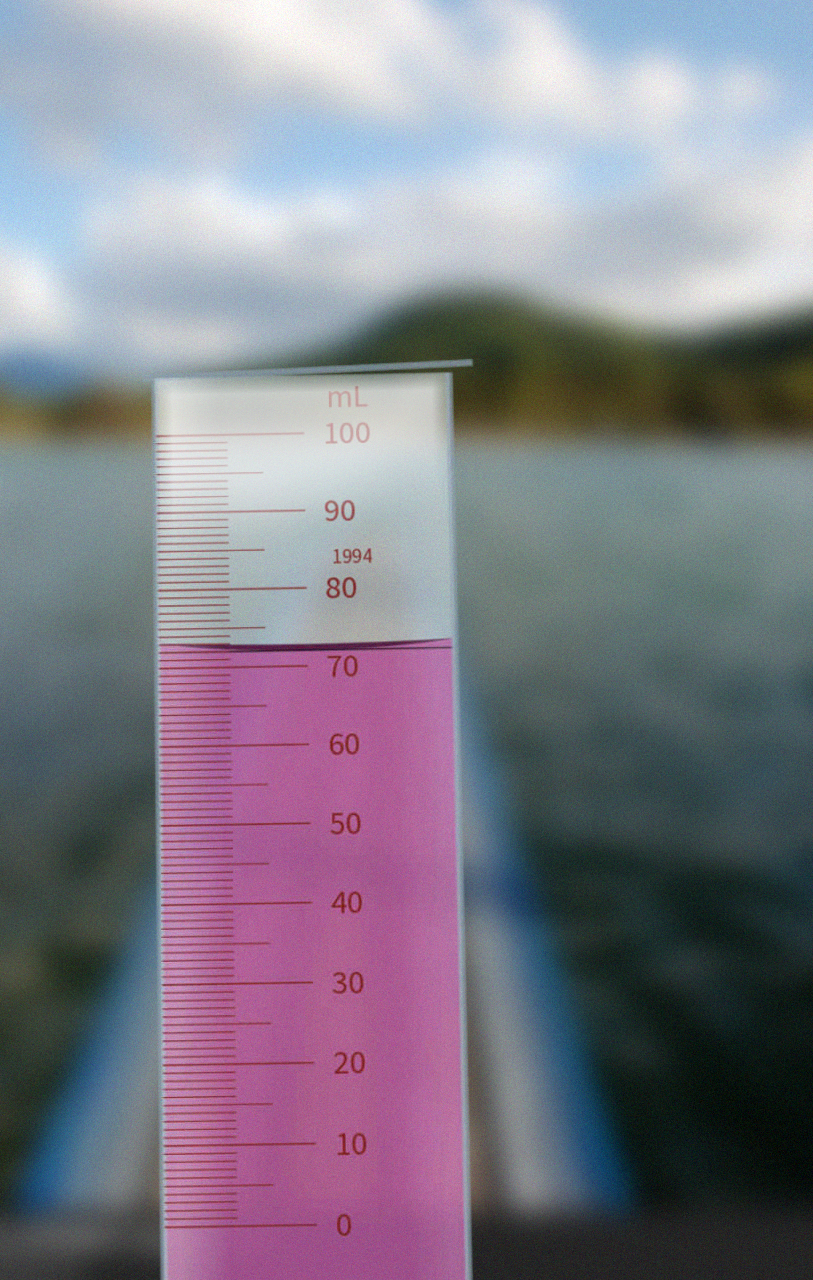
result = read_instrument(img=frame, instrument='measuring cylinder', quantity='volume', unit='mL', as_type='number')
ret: 72 mL
